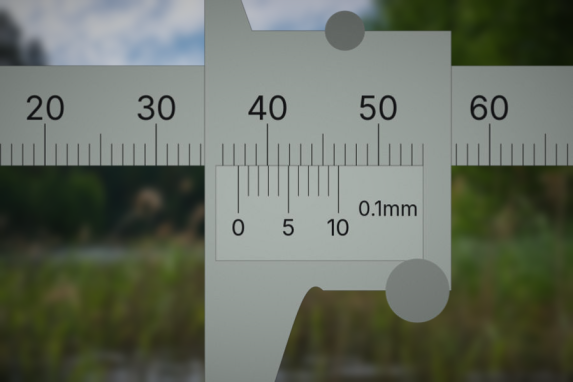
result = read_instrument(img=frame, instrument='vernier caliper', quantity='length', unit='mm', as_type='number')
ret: 37.4 mm
